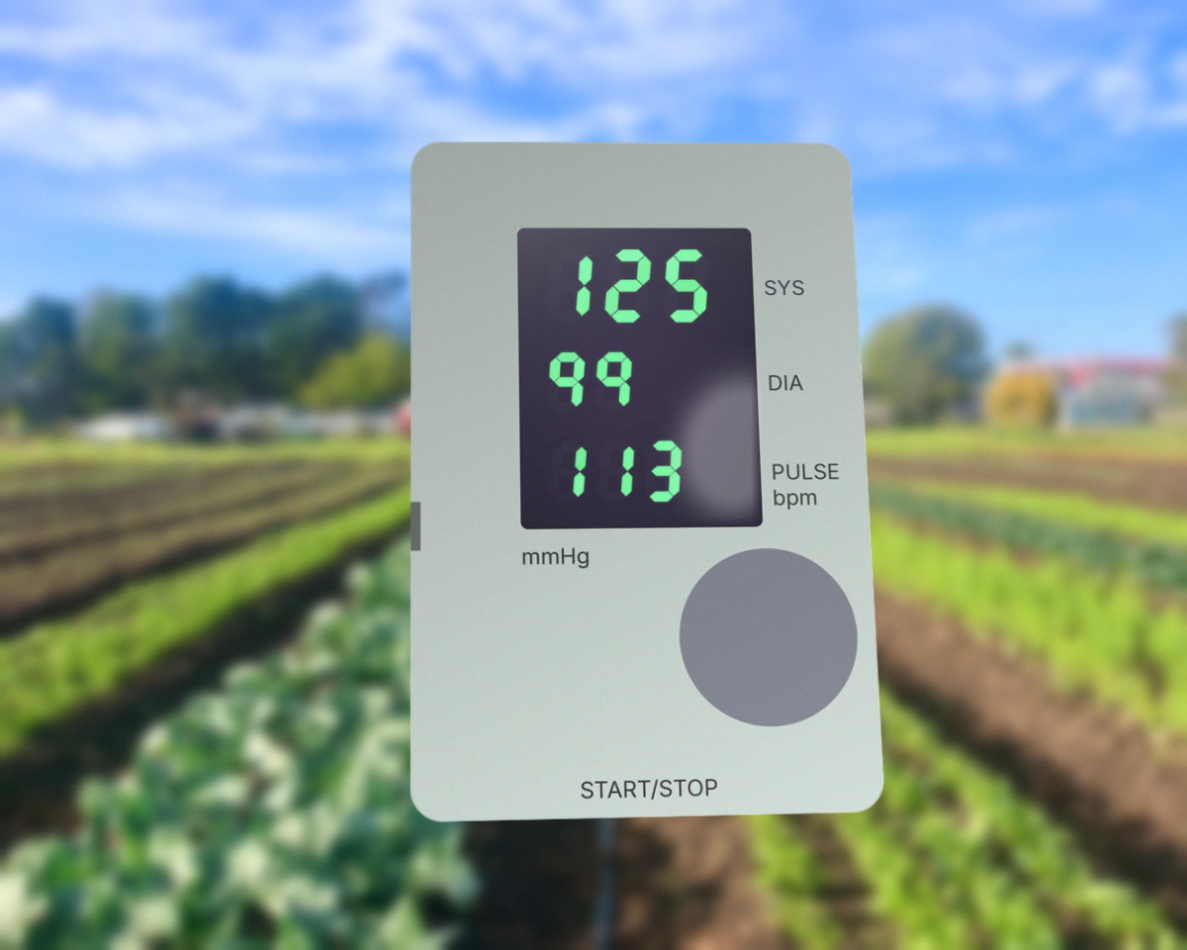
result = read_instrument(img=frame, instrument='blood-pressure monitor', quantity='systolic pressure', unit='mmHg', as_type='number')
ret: 125 mmHg
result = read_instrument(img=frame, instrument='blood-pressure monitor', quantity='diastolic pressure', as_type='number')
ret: 99 mmHg
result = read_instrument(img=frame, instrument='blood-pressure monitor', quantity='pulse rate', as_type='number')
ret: 113 bpm
